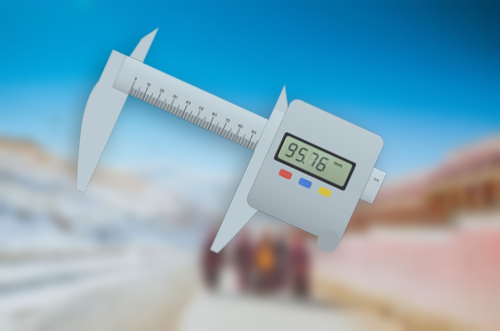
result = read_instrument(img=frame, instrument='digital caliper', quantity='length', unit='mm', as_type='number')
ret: 95.76 mm
